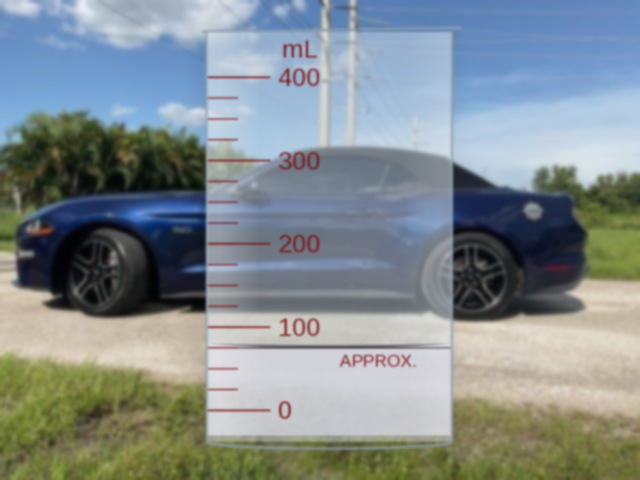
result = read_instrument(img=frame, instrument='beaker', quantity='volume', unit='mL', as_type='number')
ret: 75 mL
